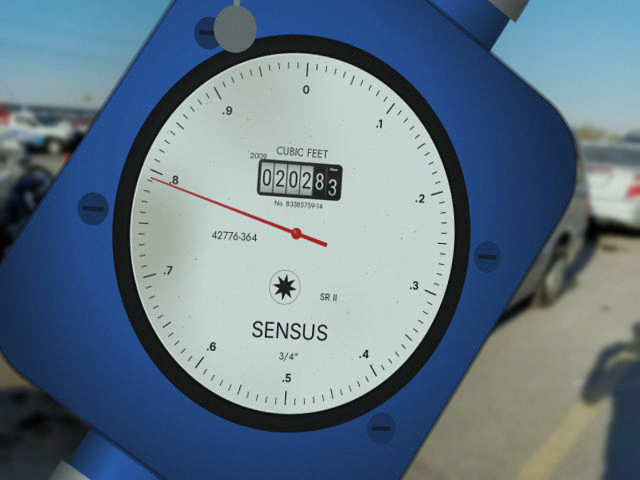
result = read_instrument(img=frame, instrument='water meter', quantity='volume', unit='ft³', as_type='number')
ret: 20282.79 ft³
